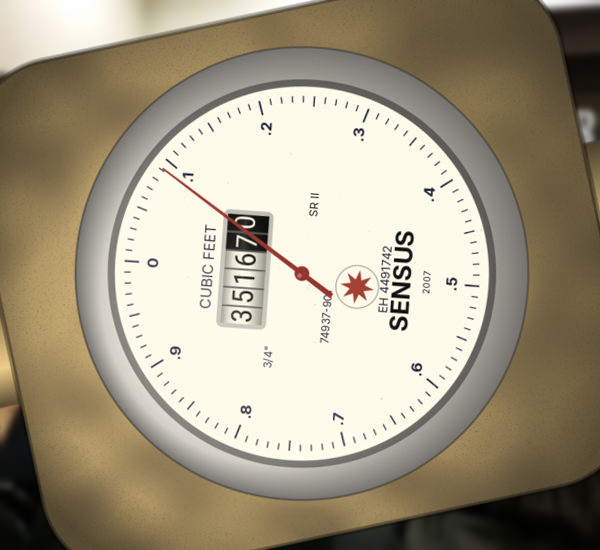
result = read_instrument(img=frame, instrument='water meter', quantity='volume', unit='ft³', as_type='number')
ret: 351670.09 ft³
